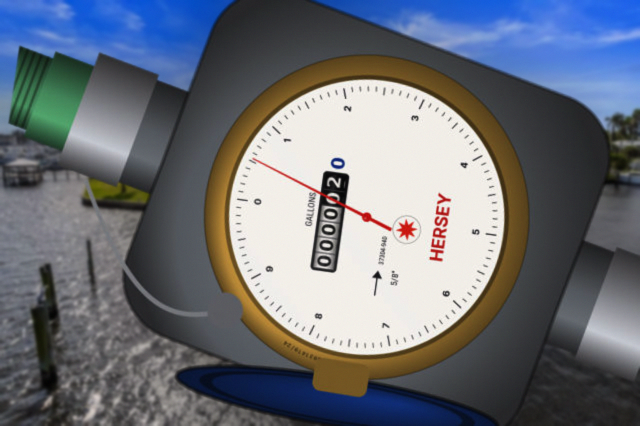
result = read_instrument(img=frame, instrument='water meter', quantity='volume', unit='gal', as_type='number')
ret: 20.5 gal
